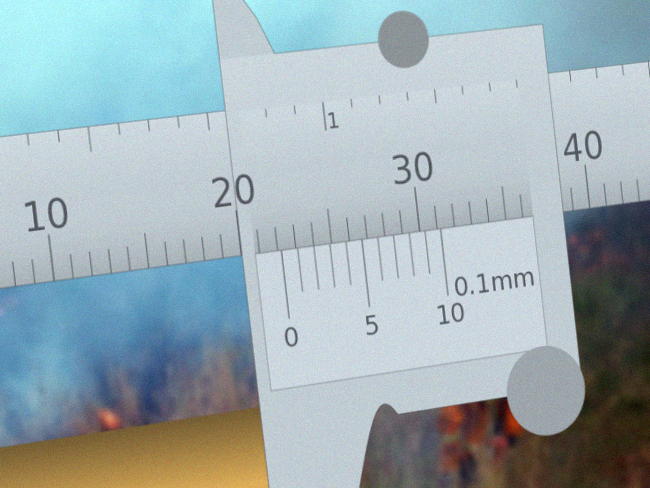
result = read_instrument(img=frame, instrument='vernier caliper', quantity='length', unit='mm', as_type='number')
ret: 22.2 mm
